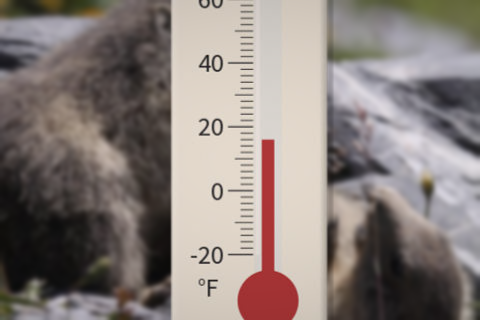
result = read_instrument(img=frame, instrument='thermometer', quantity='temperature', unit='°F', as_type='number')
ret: 16 °F
